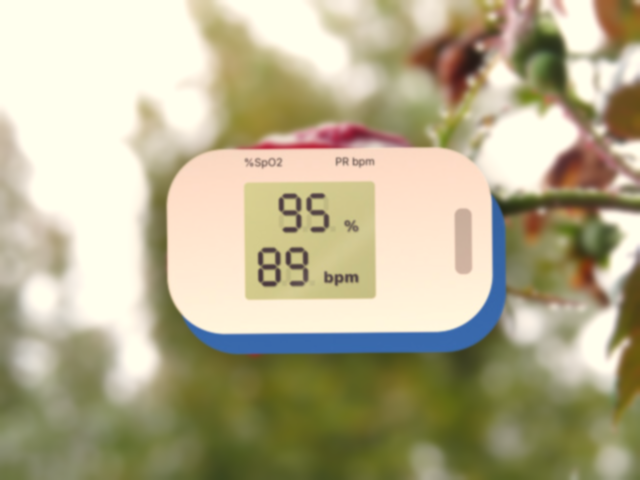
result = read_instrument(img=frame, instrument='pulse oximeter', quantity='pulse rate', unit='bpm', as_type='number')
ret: 89 bpm
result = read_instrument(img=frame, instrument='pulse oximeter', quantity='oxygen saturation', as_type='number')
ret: 95 %
